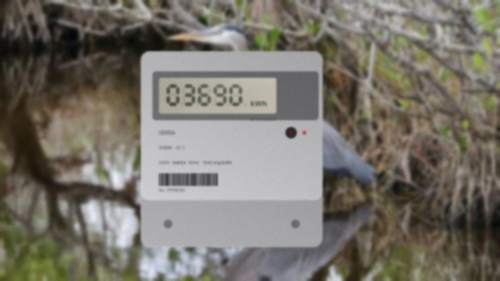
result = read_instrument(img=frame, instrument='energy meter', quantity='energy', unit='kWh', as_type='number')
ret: 3690 kWh
